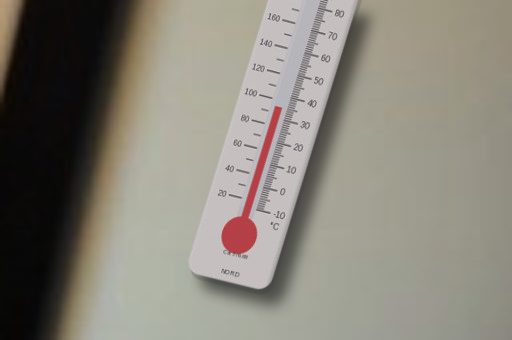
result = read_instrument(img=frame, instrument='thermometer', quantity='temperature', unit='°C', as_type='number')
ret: 35 °C
